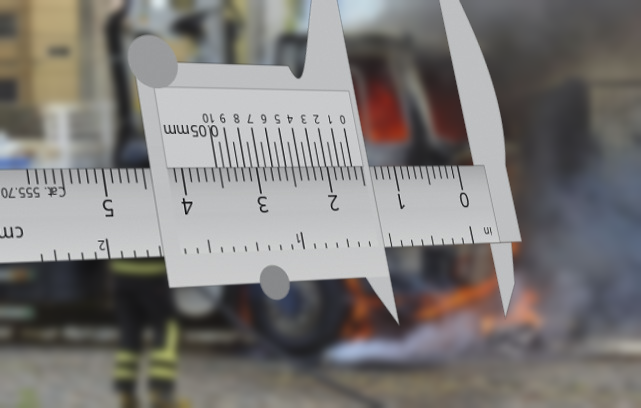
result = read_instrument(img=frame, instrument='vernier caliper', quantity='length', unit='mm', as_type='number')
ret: 16.4 mm
